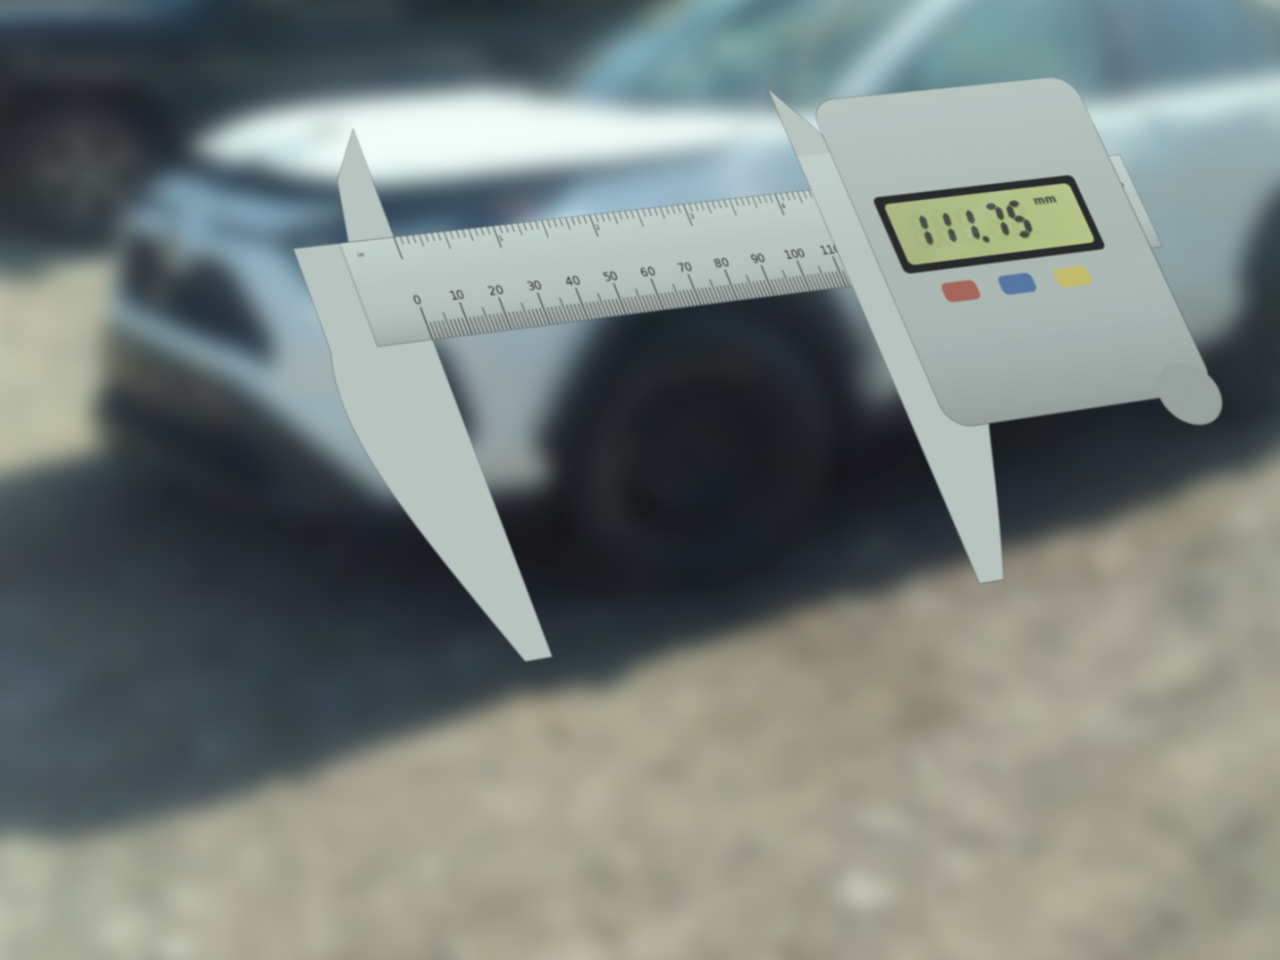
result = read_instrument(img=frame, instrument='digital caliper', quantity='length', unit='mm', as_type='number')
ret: 111.75 mm
